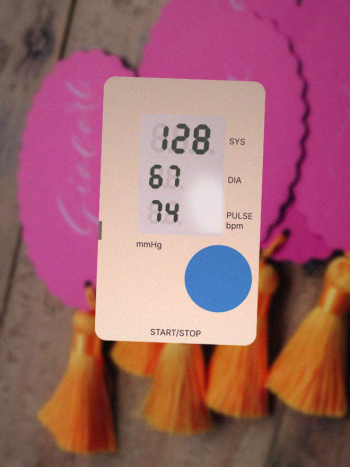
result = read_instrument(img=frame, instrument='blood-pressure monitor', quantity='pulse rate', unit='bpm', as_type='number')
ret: 74 bpm
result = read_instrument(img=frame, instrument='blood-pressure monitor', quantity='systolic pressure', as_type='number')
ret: 128 mmHg
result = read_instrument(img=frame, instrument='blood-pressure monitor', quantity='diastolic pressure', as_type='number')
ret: 67 mmHg
